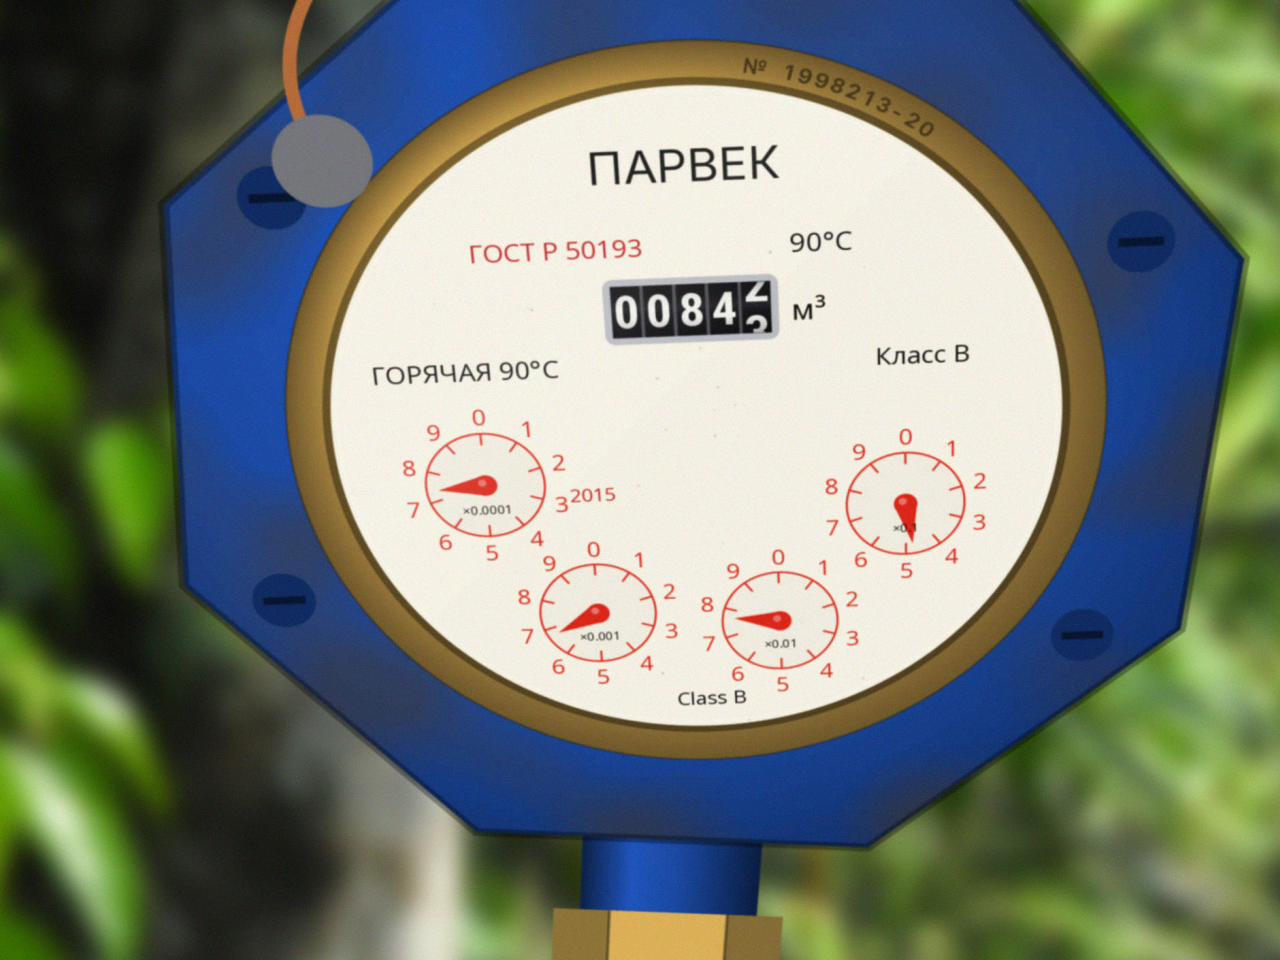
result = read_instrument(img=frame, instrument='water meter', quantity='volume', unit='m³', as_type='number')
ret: 842.4767 m³
